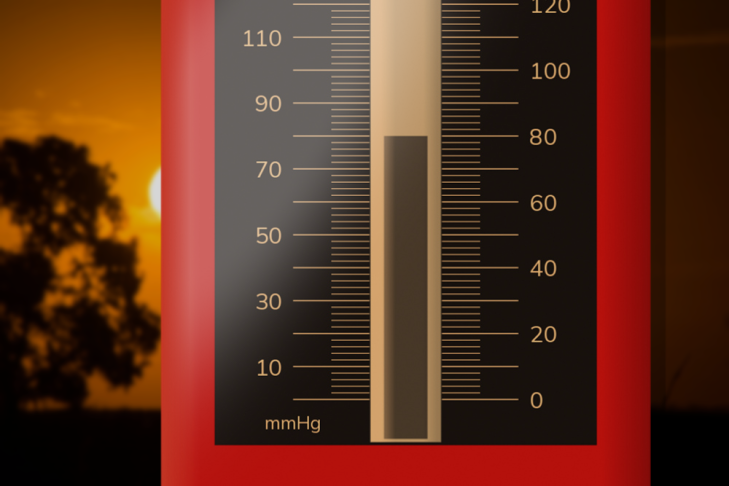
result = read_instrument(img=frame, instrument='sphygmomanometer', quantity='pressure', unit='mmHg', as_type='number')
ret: 80 mmHg
